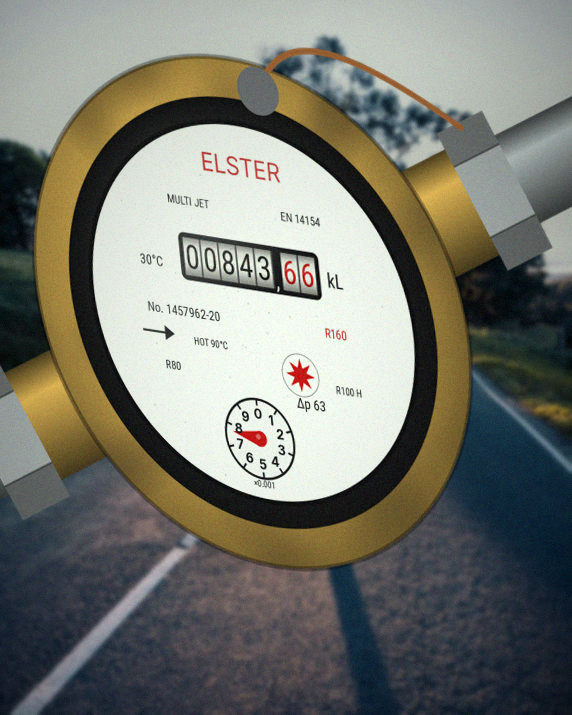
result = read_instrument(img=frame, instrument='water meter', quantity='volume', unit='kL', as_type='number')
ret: 843.667 kL
